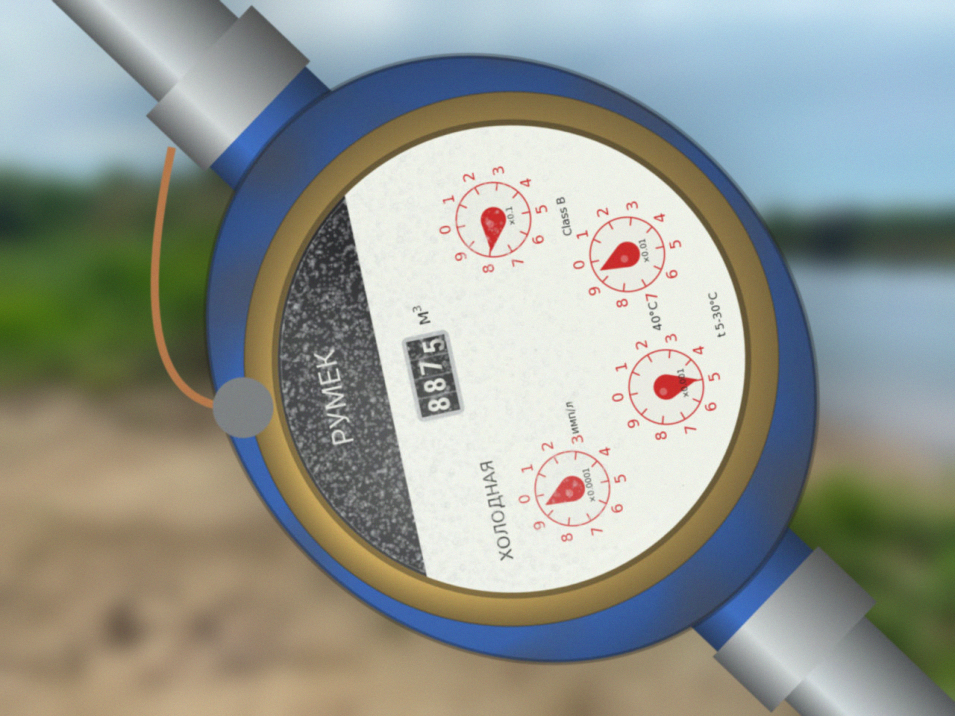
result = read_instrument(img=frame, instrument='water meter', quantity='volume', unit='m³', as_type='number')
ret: 8874.7949 m³
